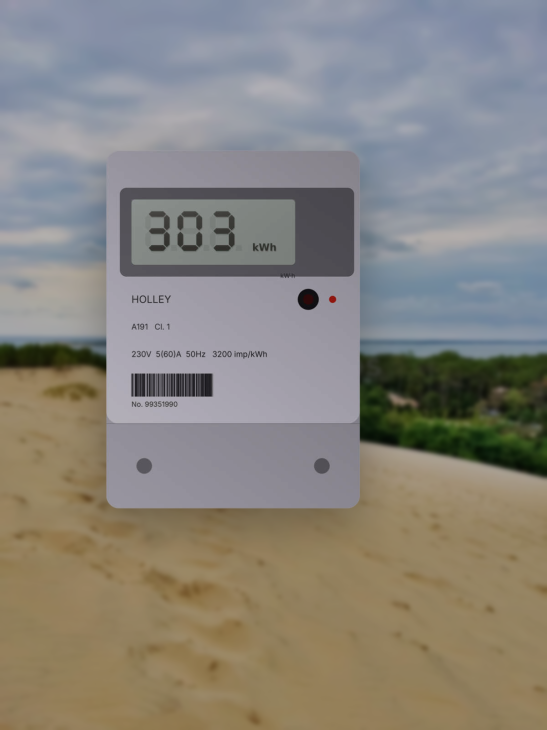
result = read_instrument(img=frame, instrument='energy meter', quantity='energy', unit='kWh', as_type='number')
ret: 303 kWh
